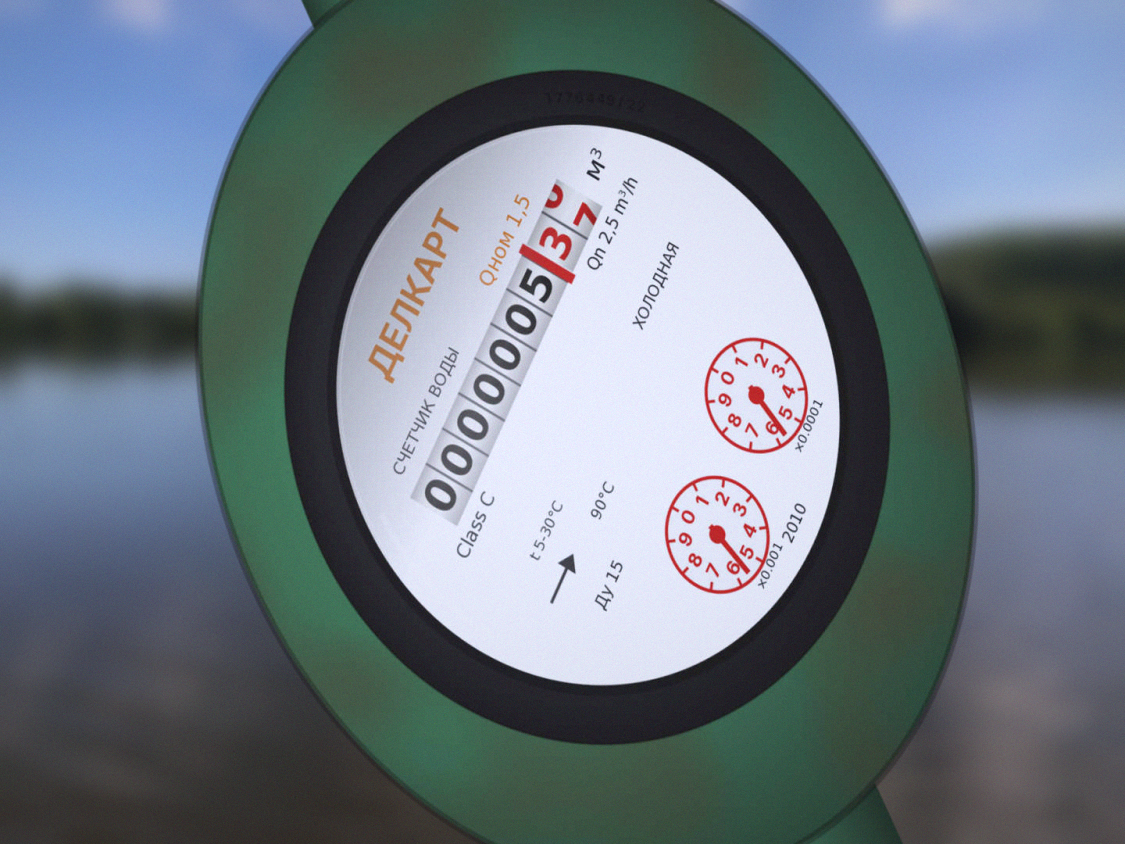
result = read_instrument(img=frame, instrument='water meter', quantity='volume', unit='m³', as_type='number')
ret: 5.3655 m³
